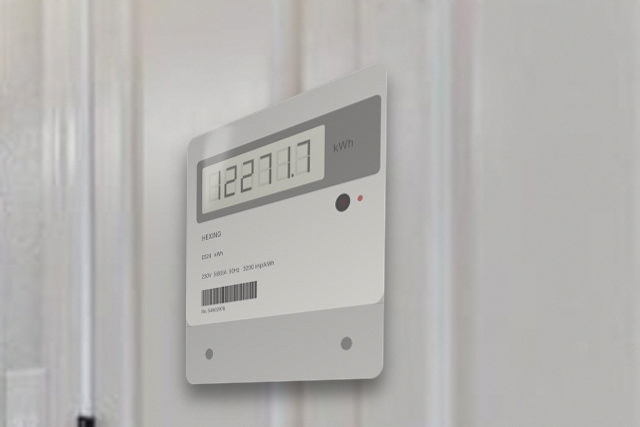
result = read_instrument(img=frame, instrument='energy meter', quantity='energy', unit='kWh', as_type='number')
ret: 12271.7 kWh
